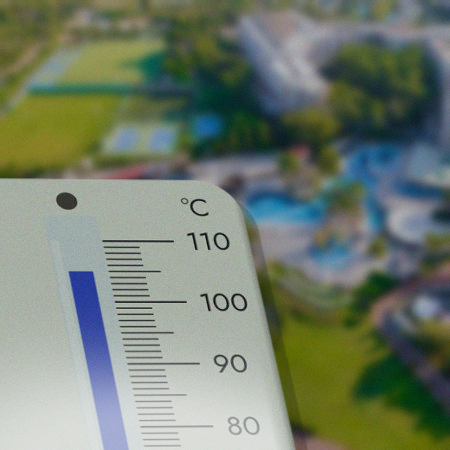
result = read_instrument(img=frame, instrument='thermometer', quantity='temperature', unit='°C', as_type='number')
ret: 105 °C
